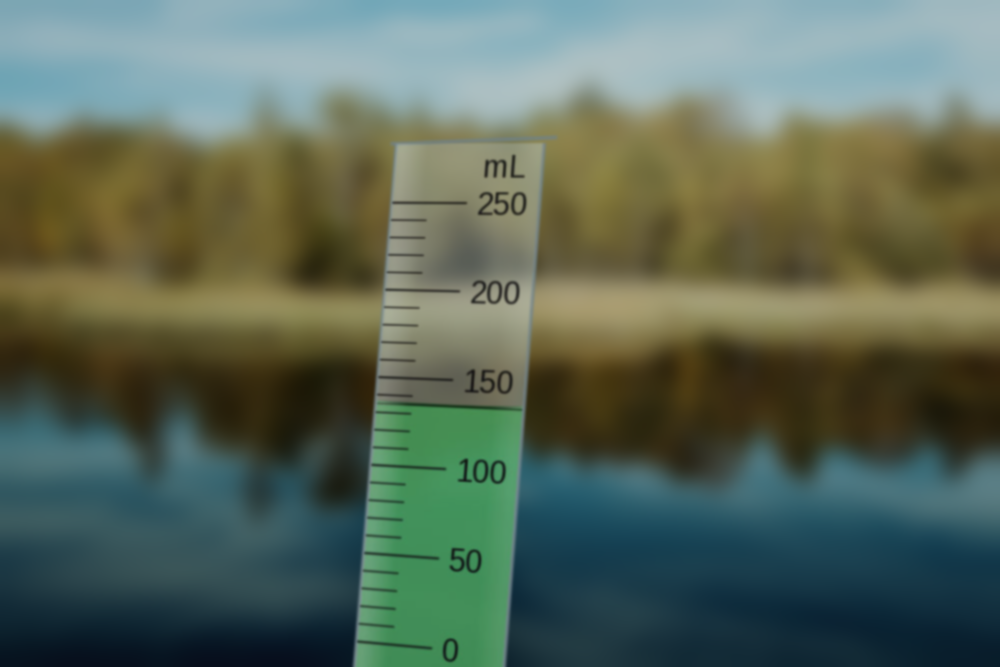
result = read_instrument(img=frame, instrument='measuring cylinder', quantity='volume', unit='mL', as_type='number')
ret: 135 mL
